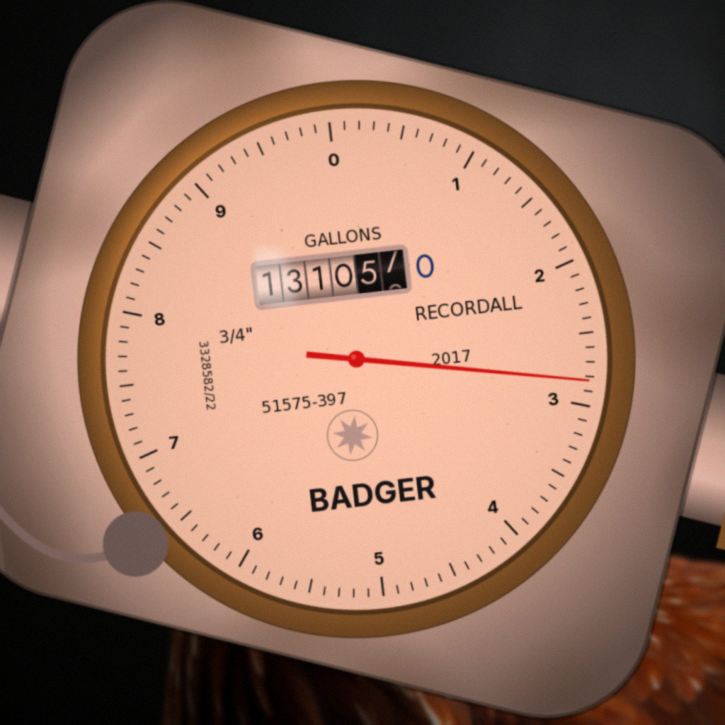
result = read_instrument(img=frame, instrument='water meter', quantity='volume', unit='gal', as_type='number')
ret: 1310572.8 gal
